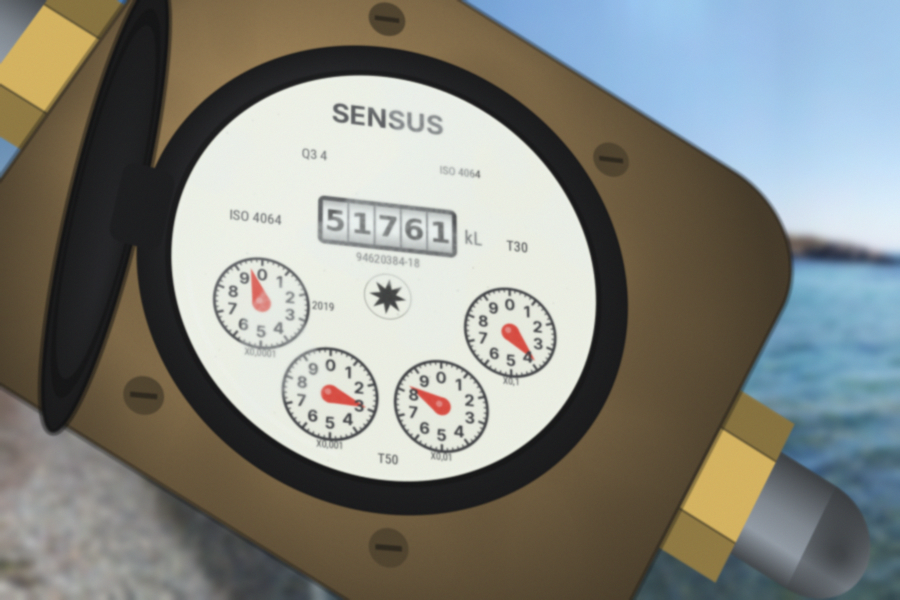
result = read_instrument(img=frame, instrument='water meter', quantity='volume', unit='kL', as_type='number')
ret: 51761.3829 kL
